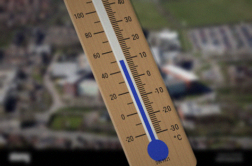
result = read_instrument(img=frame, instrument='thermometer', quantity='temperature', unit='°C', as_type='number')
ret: 10 °C
